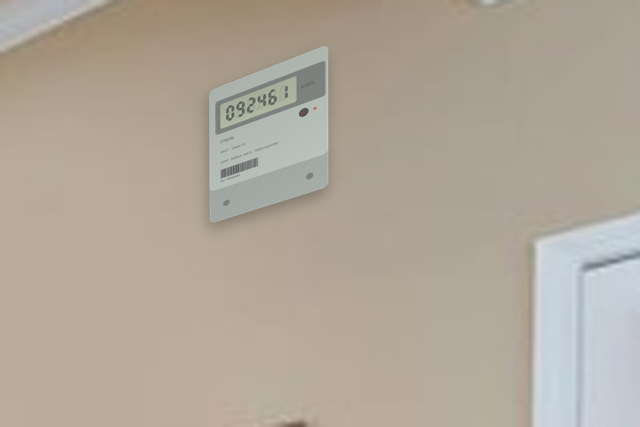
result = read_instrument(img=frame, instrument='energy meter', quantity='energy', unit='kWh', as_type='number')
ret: 92461 kWh
